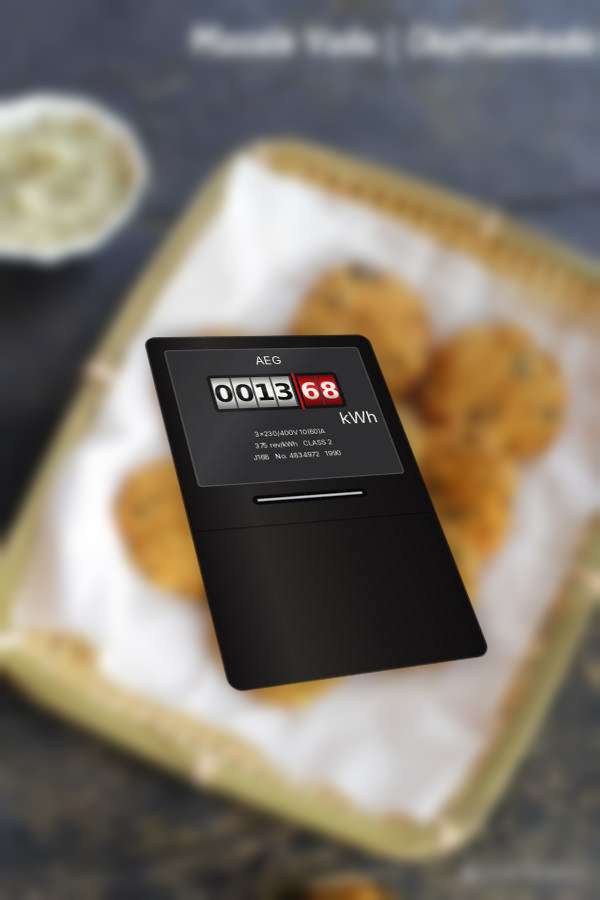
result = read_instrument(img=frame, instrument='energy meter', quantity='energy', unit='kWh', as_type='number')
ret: 13.68 kWh
